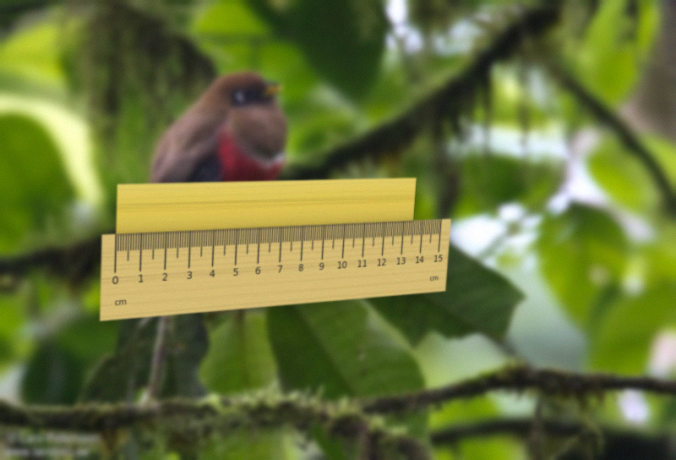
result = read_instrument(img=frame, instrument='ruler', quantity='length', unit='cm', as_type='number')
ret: 13.5 cm
